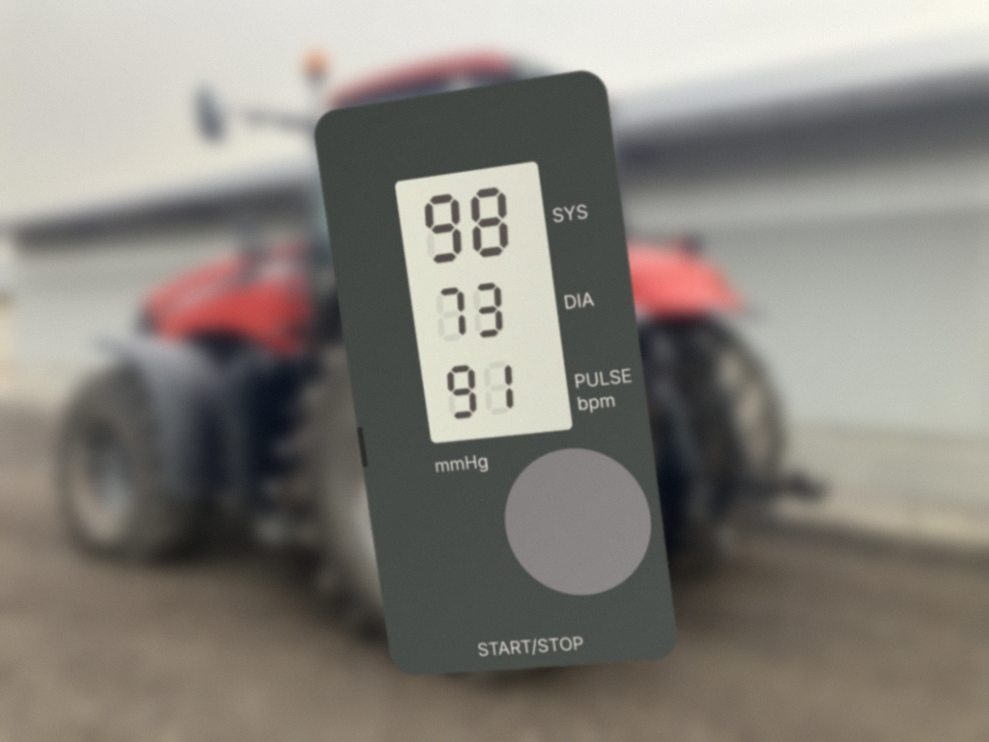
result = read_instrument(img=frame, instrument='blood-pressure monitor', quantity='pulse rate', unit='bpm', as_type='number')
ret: 91 bpm
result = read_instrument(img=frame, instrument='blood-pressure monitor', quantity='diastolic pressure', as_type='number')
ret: 73 mmHg
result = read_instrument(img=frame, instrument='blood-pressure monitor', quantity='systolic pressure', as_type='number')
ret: 98 mmHg
